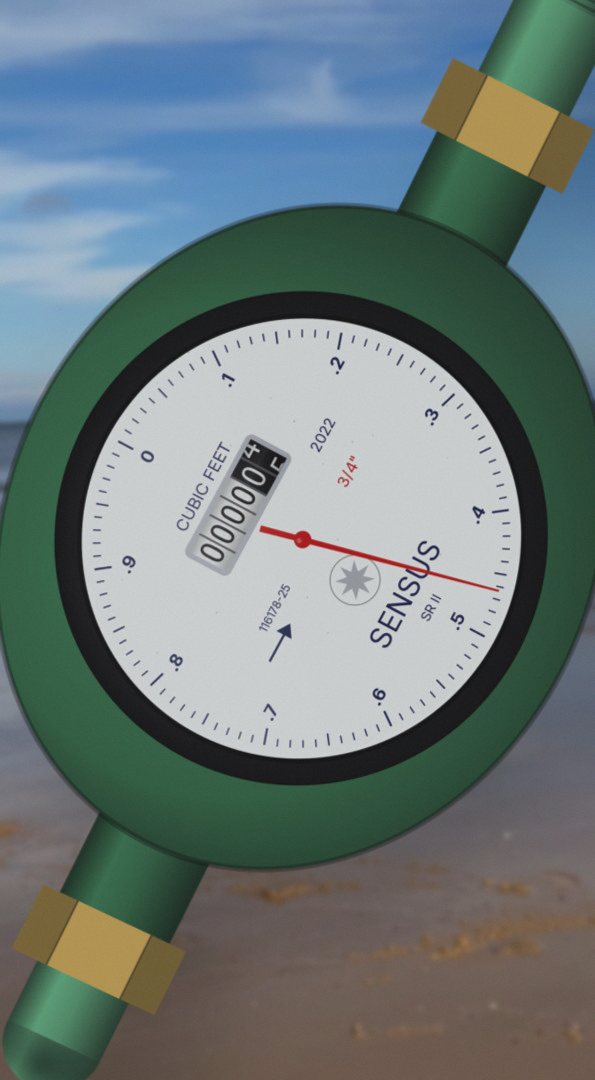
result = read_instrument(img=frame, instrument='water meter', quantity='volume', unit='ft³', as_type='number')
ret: 4.46 ft³
